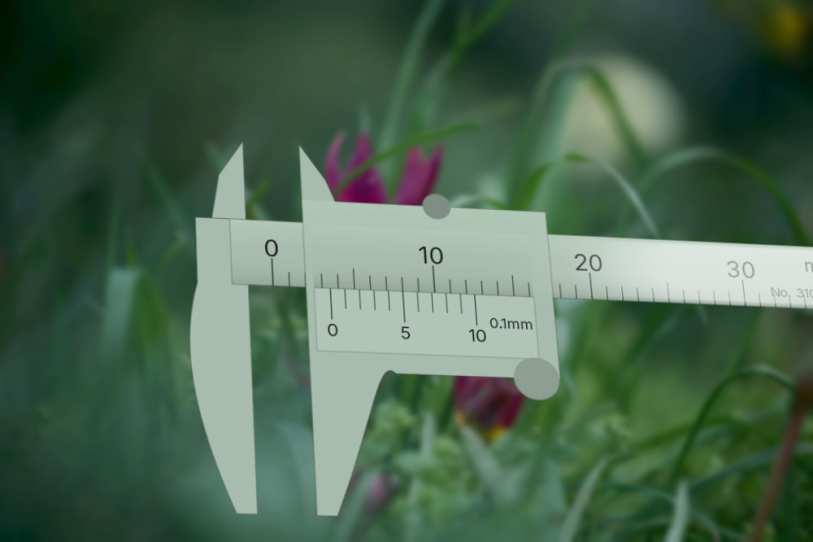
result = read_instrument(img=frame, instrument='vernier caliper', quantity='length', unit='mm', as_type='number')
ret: 3.5 mm
